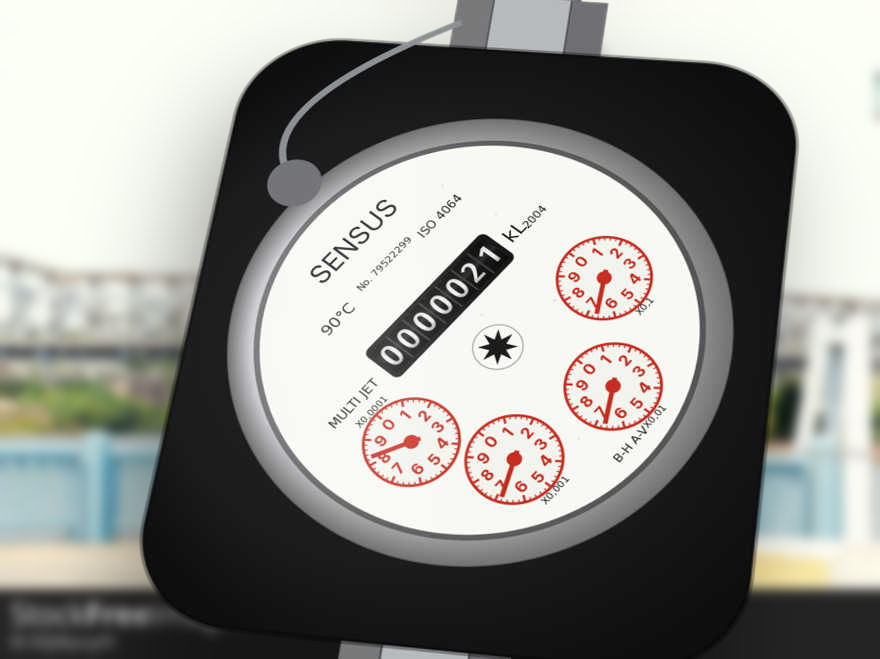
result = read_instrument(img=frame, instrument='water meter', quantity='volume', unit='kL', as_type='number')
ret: 21.6668 kL
